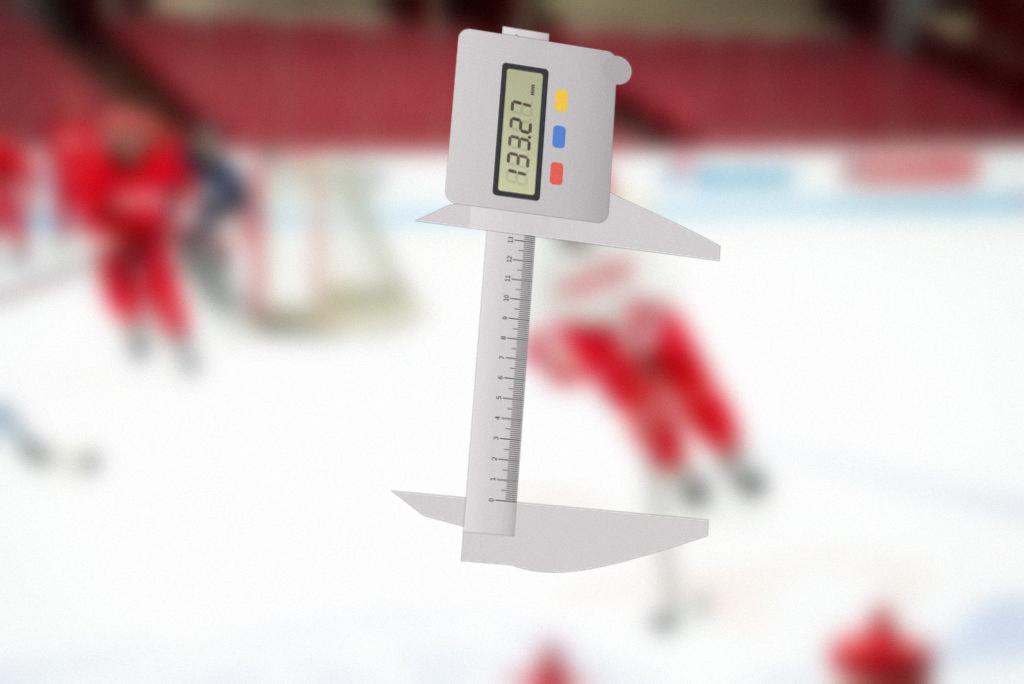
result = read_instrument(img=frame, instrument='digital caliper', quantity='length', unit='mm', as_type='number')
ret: 133.27 mm
